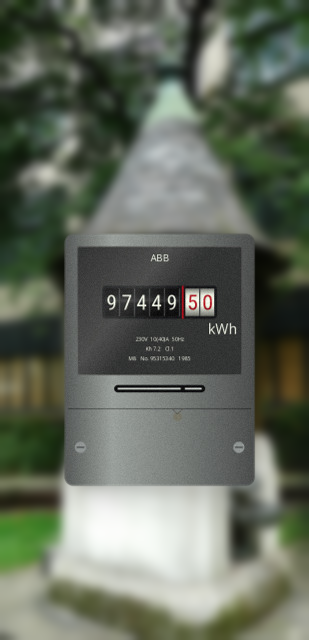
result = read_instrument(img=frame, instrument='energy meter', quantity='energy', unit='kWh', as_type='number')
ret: 97449.50 kWh
